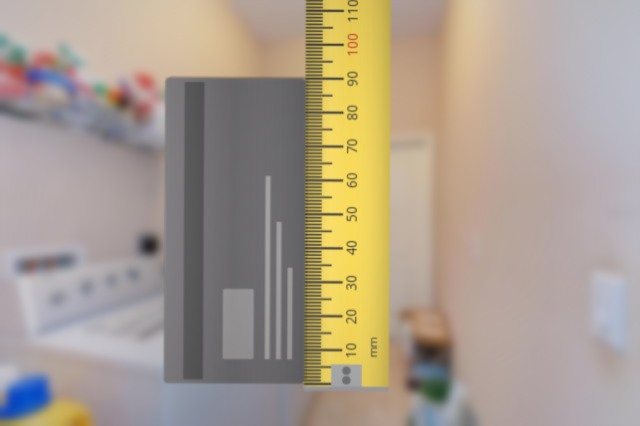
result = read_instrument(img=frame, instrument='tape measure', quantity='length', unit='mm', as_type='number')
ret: 90 mm
